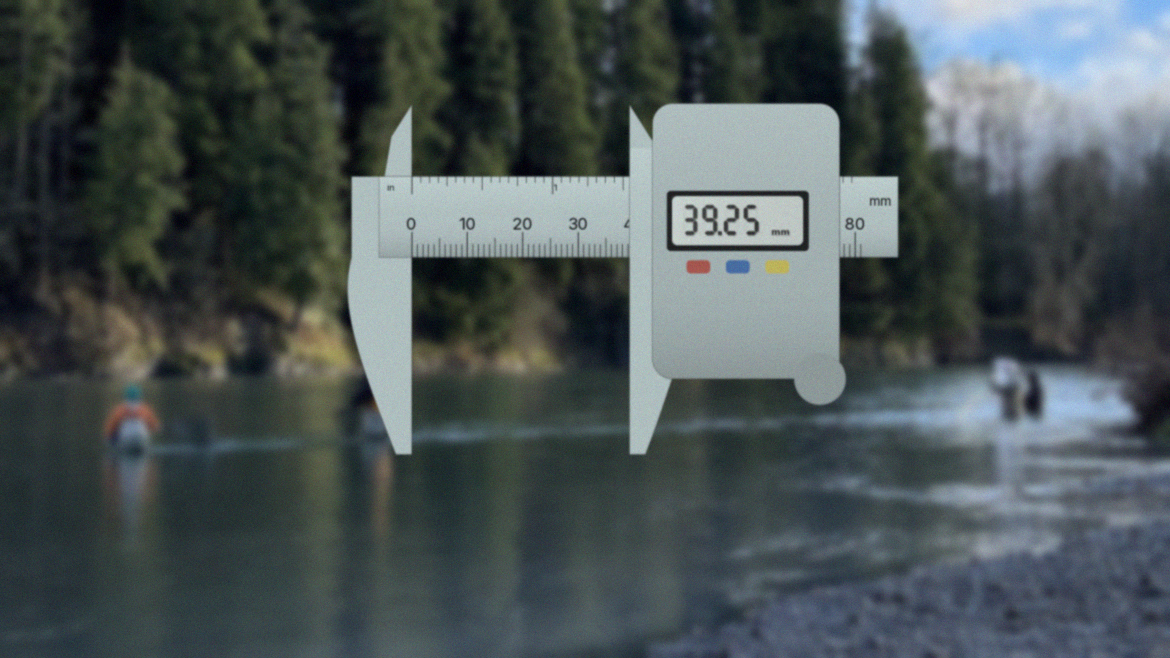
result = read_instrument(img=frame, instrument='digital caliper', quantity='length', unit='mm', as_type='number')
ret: 39.25 mm
